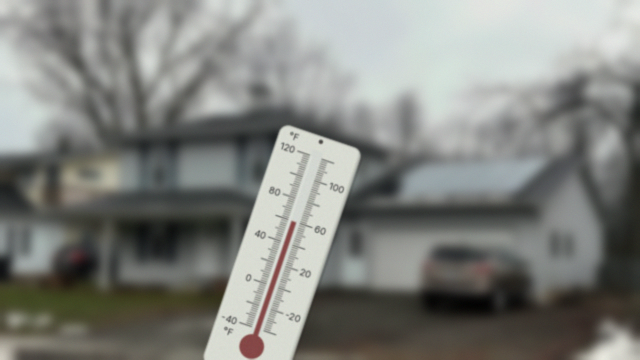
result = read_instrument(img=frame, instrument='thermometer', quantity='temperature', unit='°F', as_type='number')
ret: 60 °F
